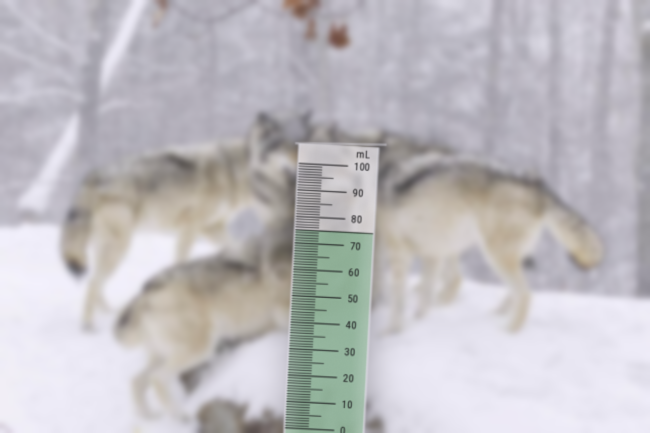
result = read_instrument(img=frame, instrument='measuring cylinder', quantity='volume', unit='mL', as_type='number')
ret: 75 mL
